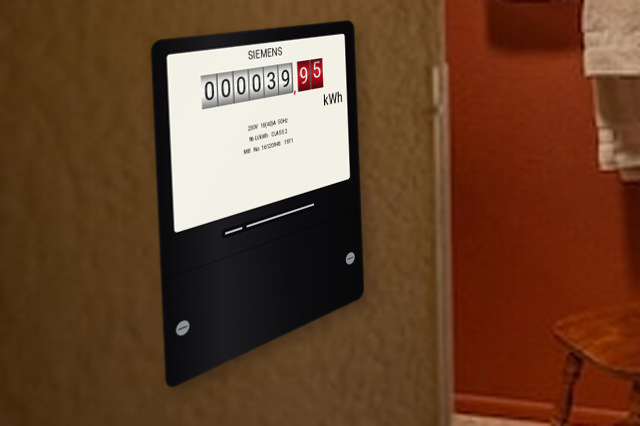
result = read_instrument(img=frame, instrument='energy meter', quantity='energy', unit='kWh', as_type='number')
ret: 39.95 kWh
